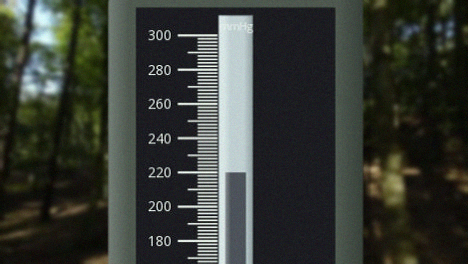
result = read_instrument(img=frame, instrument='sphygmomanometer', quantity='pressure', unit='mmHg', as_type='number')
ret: 220 mmHg
